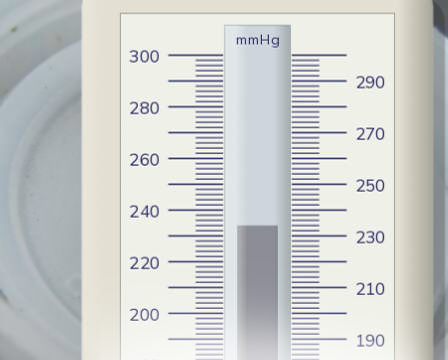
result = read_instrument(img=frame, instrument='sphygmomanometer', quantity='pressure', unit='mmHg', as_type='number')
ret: 234 mmHg
